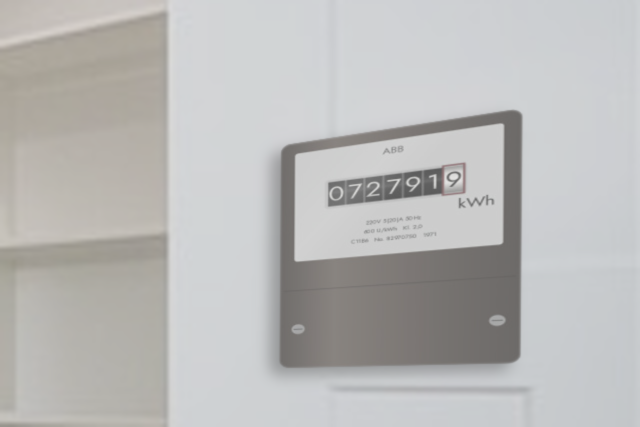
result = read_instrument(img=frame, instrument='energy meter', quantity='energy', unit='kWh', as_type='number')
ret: 72791.9 kWh
